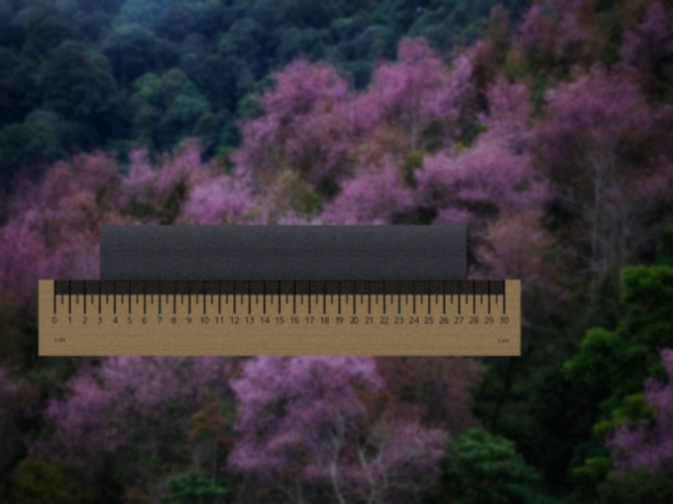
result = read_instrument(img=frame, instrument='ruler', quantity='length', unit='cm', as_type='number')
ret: 24.5 cm
